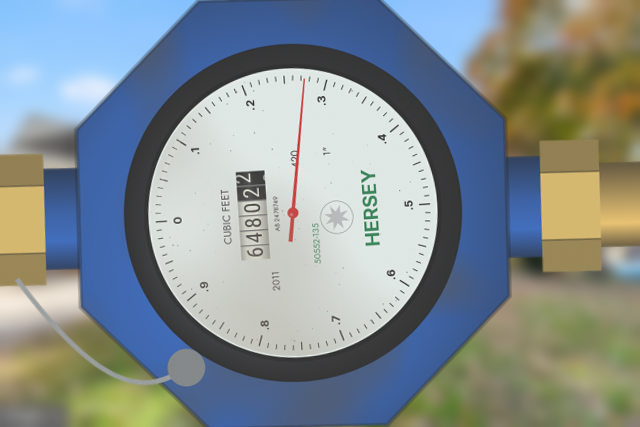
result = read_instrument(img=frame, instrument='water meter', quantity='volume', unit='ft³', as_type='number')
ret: 648022.27 ft³
